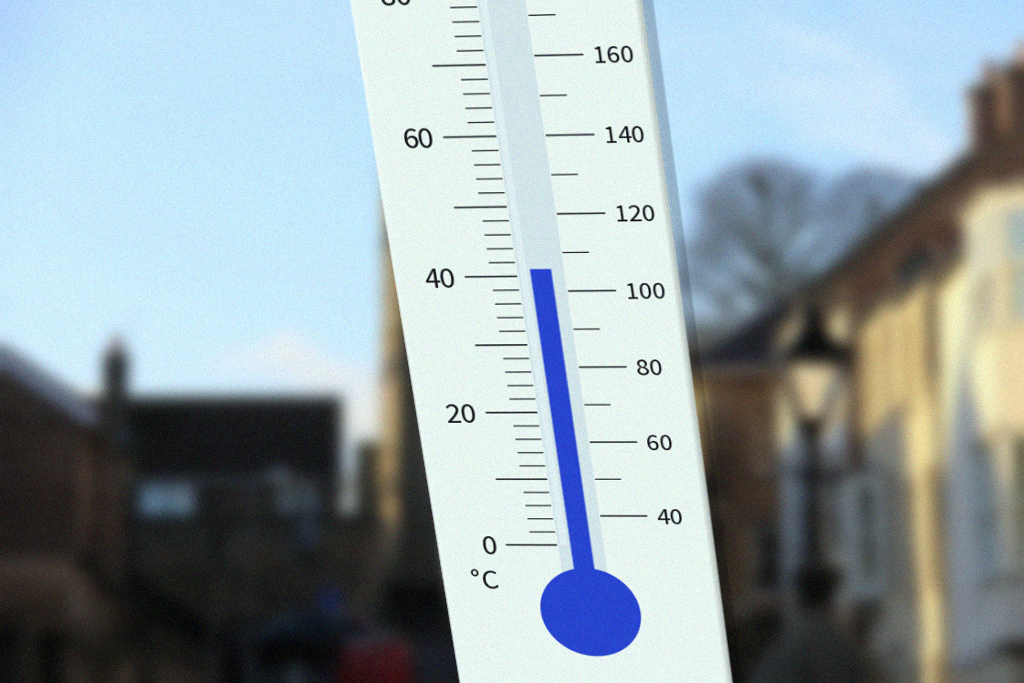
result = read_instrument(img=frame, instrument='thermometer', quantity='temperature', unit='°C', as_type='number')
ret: 41 °C
